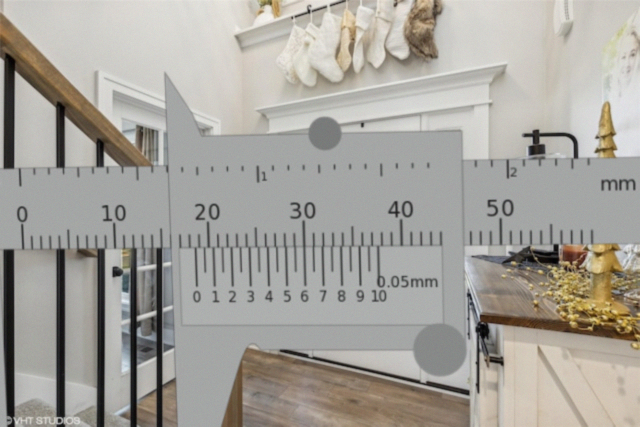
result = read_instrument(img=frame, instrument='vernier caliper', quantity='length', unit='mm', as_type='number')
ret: 18.6 mm
